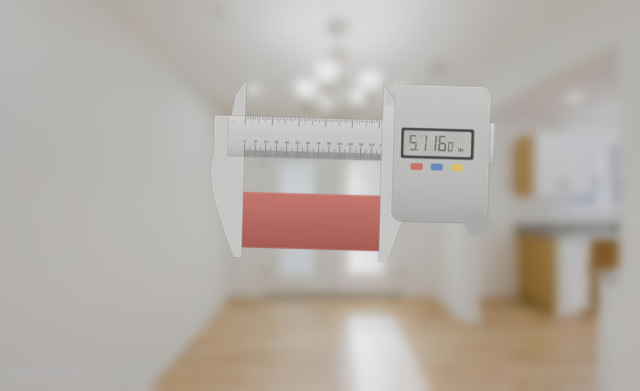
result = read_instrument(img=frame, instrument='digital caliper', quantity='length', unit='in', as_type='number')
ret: 5.1160 in
